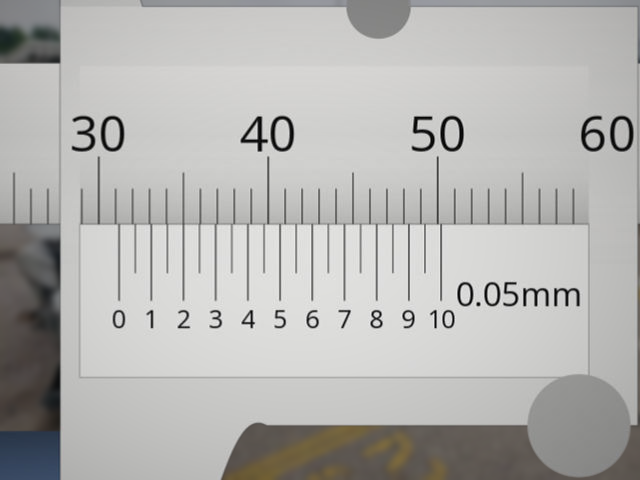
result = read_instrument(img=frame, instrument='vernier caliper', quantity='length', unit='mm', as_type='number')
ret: 31.2 mm
